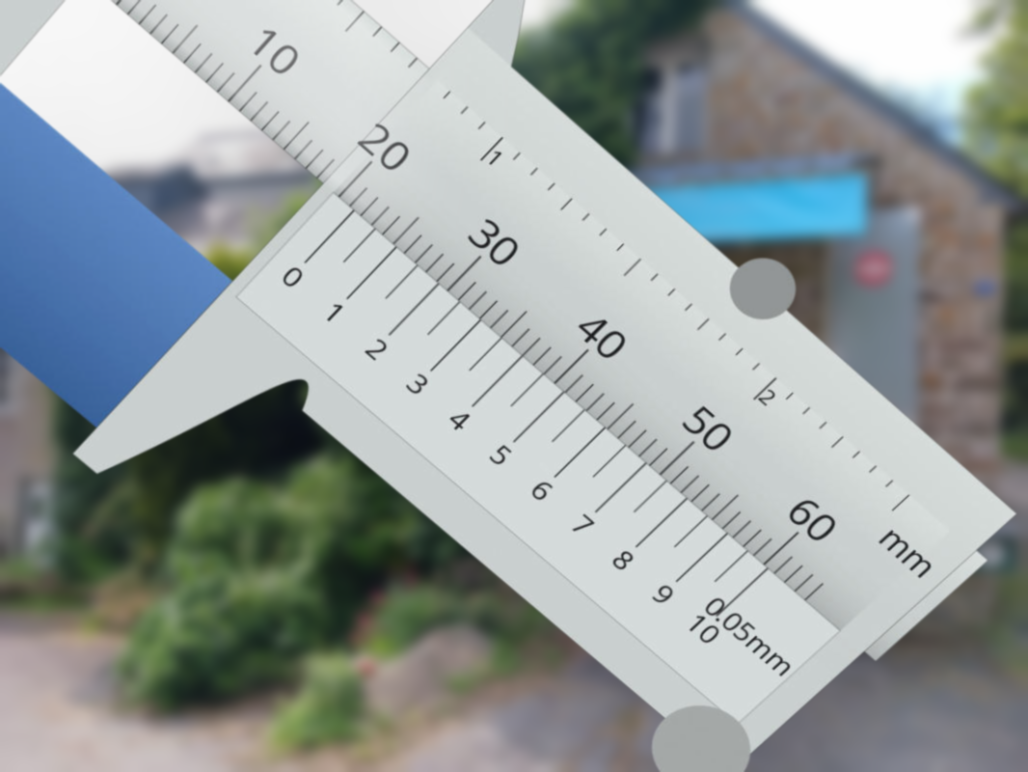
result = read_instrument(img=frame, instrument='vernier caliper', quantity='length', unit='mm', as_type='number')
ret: 21.4 mm
